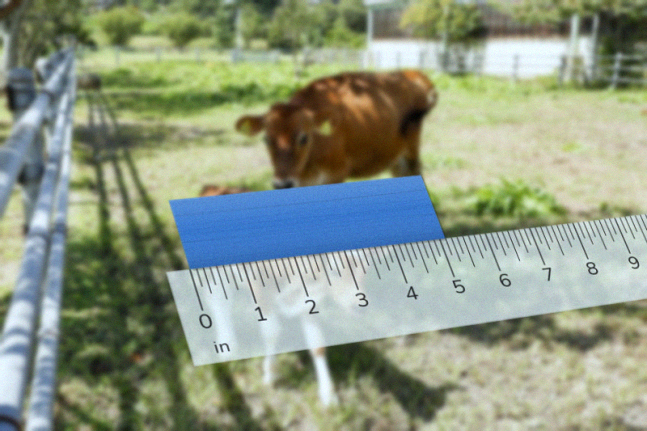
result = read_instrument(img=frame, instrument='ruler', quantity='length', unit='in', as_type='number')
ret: 5.125 in
